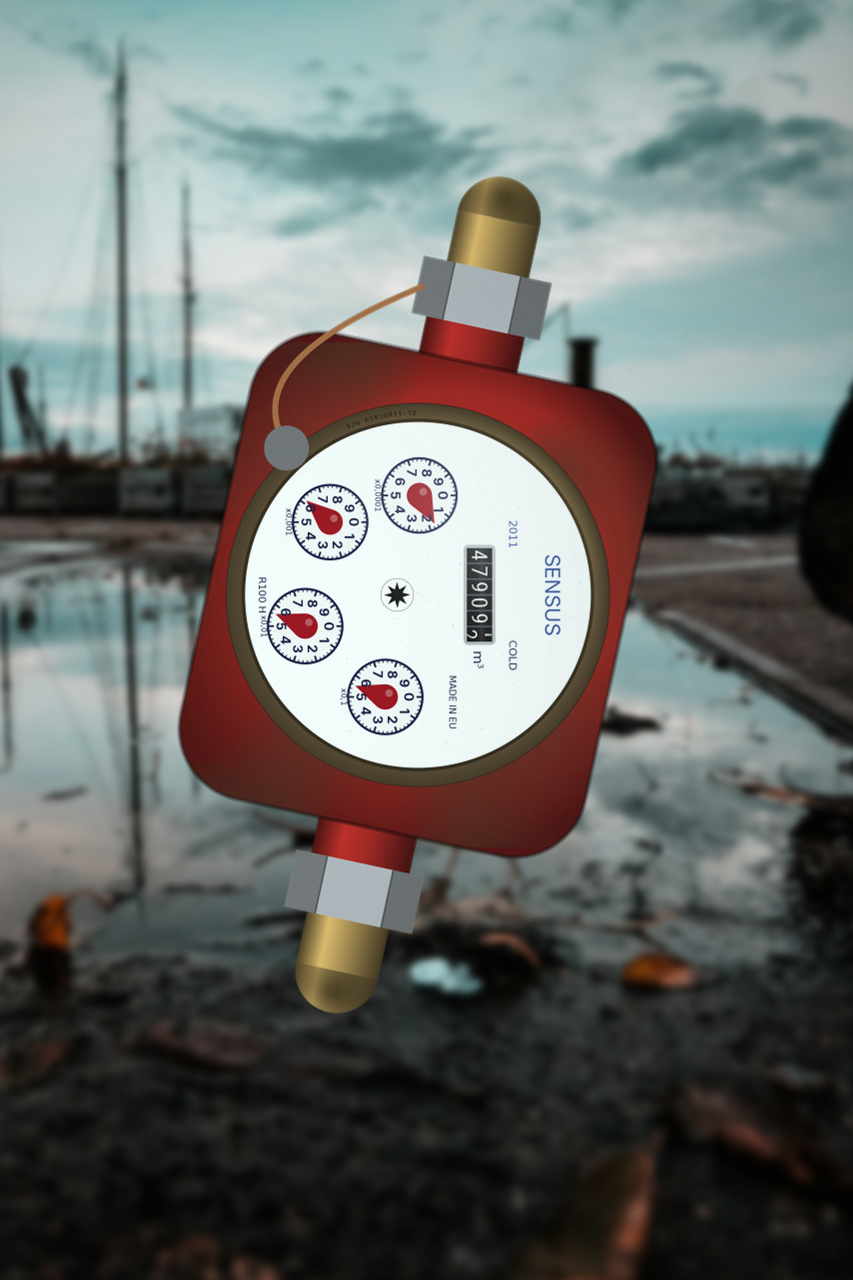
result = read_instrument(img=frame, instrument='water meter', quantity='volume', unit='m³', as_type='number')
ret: 479091.5561 m³
